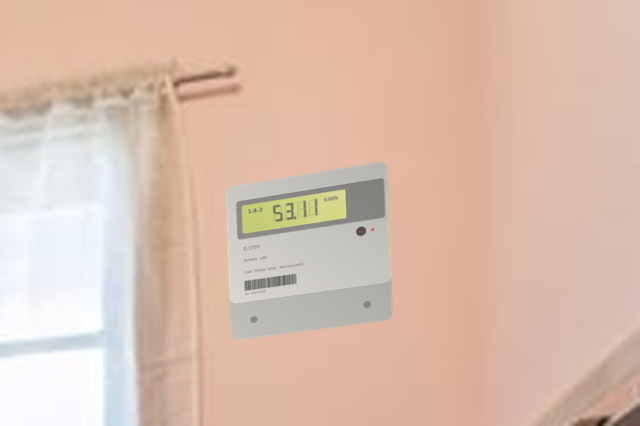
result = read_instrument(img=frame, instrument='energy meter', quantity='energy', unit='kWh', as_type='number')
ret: 53.11 kWh
